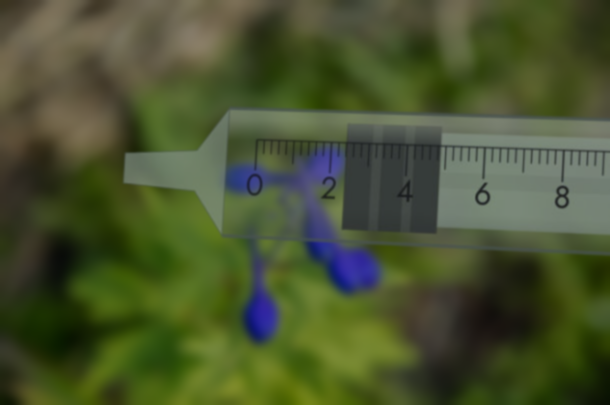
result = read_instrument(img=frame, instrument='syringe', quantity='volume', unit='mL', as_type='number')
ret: 2.4 mL
